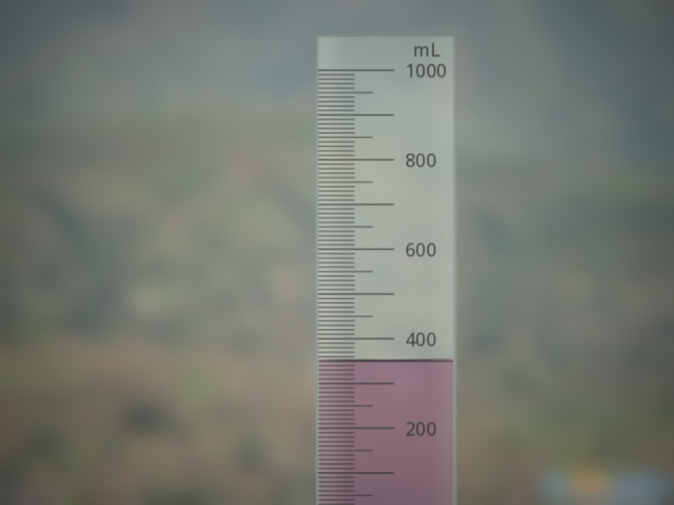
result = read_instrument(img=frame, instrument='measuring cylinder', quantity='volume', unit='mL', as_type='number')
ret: 350 mL
